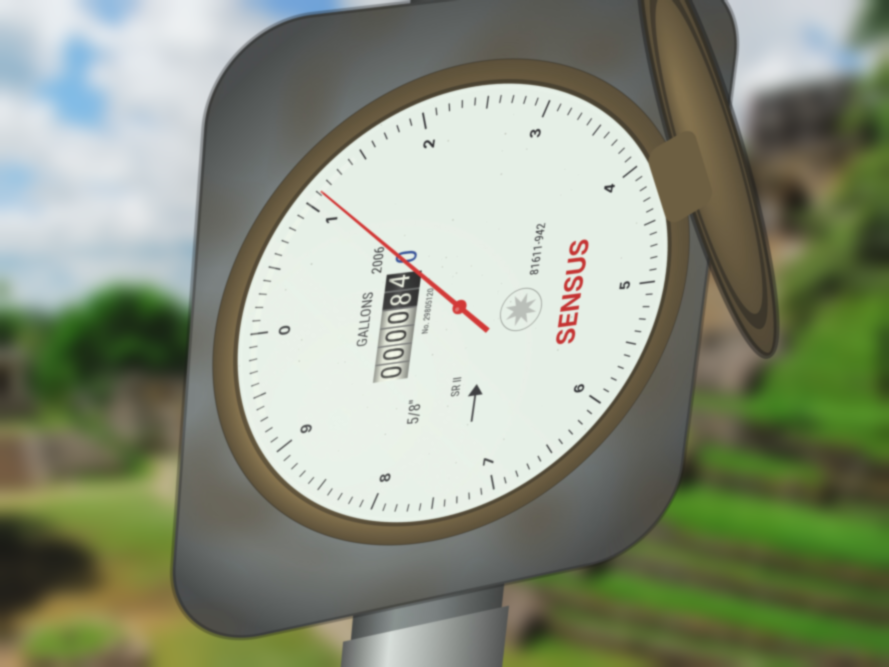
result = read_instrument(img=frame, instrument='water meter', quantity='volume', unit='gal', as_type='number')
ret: 841.1 gal
